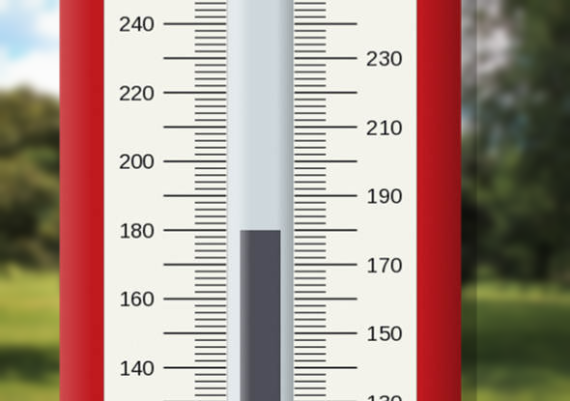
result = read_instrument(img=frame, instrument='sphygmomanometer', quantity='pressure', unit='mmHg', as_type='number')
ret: 180 mmHg
